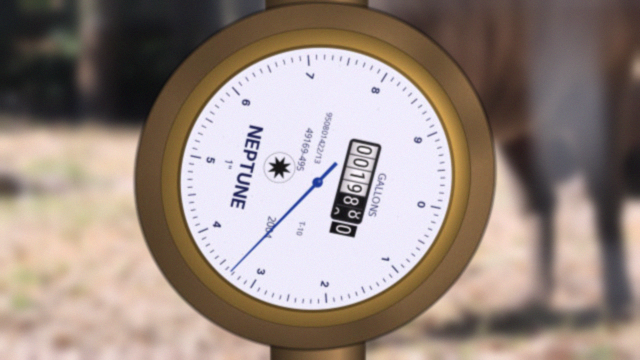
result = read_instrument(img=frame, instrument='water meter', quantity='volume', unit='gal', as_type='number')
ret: 19883.3 gal
